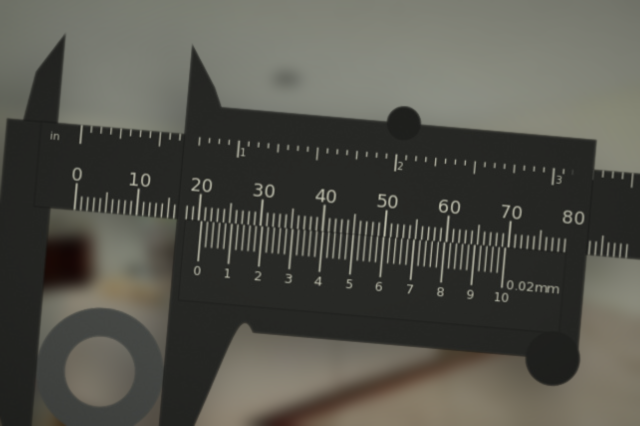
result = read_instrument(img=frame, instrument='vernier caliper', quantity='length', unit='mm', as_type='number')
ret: 20.5 mm
